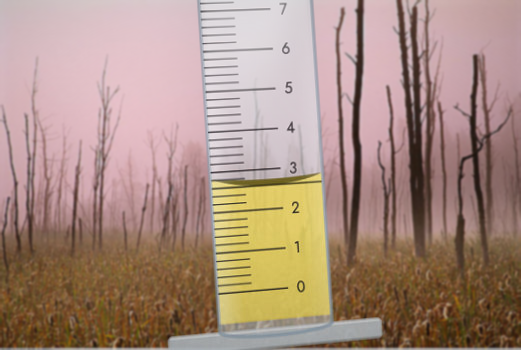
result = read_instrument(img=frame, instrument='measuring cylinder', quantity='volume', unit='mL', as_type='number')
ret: 2.6 mL
